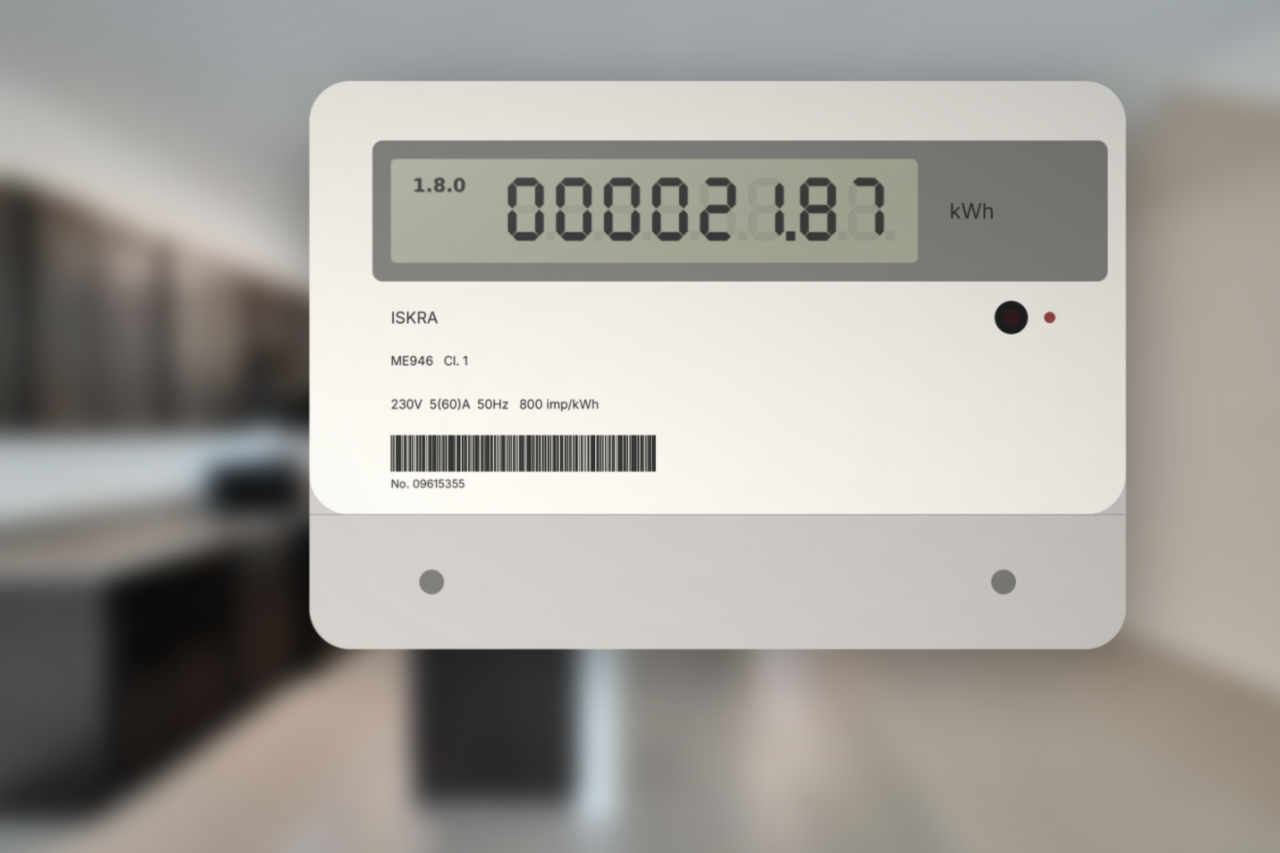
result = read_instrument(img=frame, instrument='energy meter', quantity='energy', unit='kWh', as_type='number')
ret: 21.87 kWh
